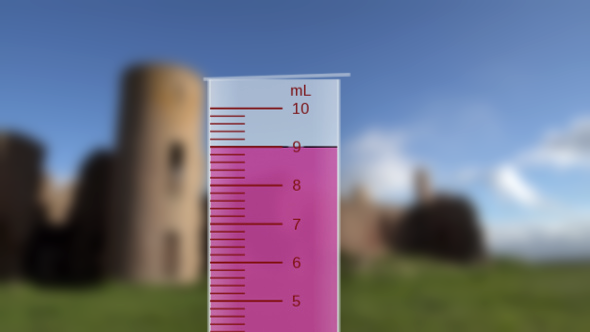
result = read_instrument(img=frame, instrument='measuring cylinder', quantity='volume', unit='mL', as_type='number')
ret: 9 mL
